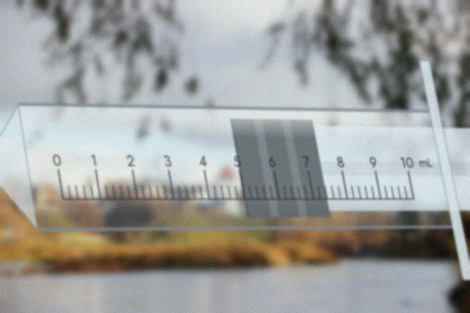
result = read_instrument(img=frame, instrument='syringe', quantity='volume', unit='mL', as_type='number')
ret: 5 mL
